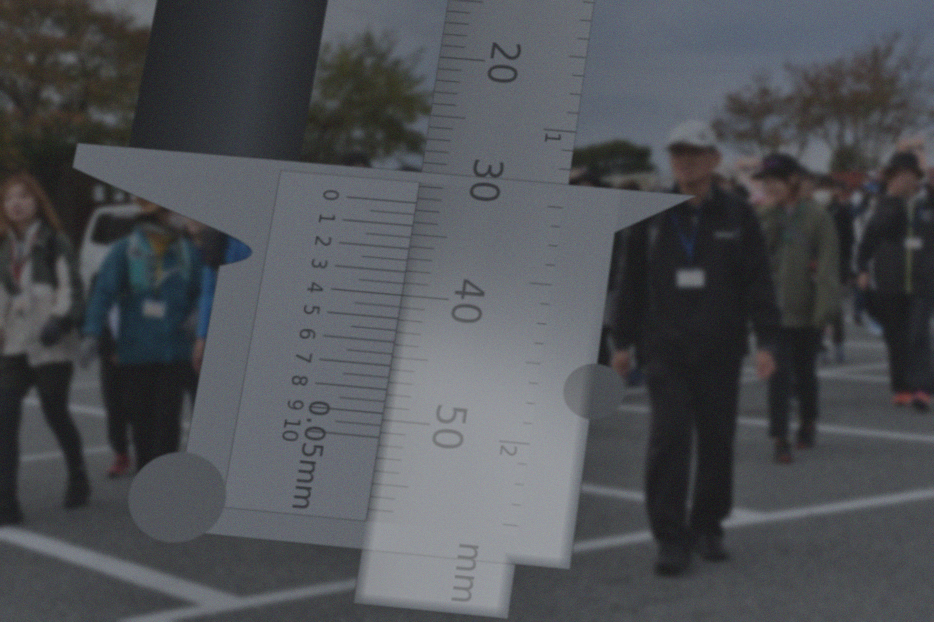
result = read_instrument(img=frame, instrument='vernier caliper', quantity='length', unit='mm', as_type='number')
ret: 32.4 mm
